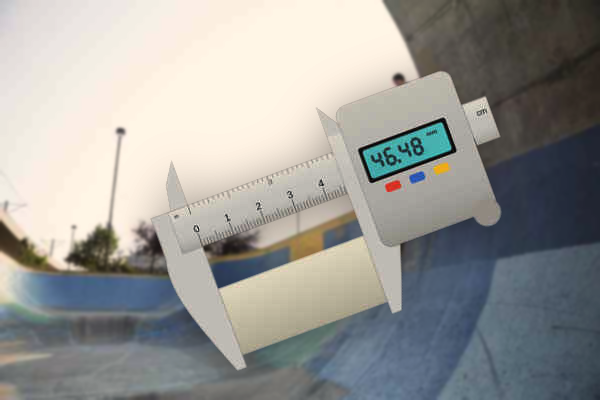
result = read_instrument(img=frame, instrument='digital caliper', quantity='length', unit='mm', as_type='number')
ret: 46.48 mm
